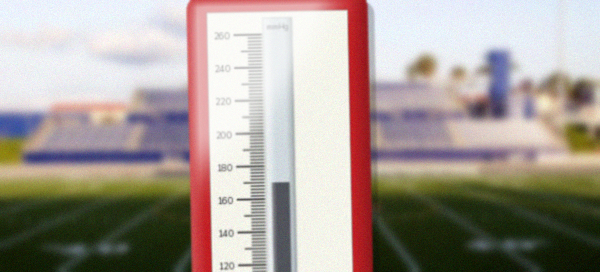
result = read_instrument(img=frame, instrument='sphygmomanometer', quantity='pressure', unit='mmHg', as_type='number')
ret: 170 mmHg
